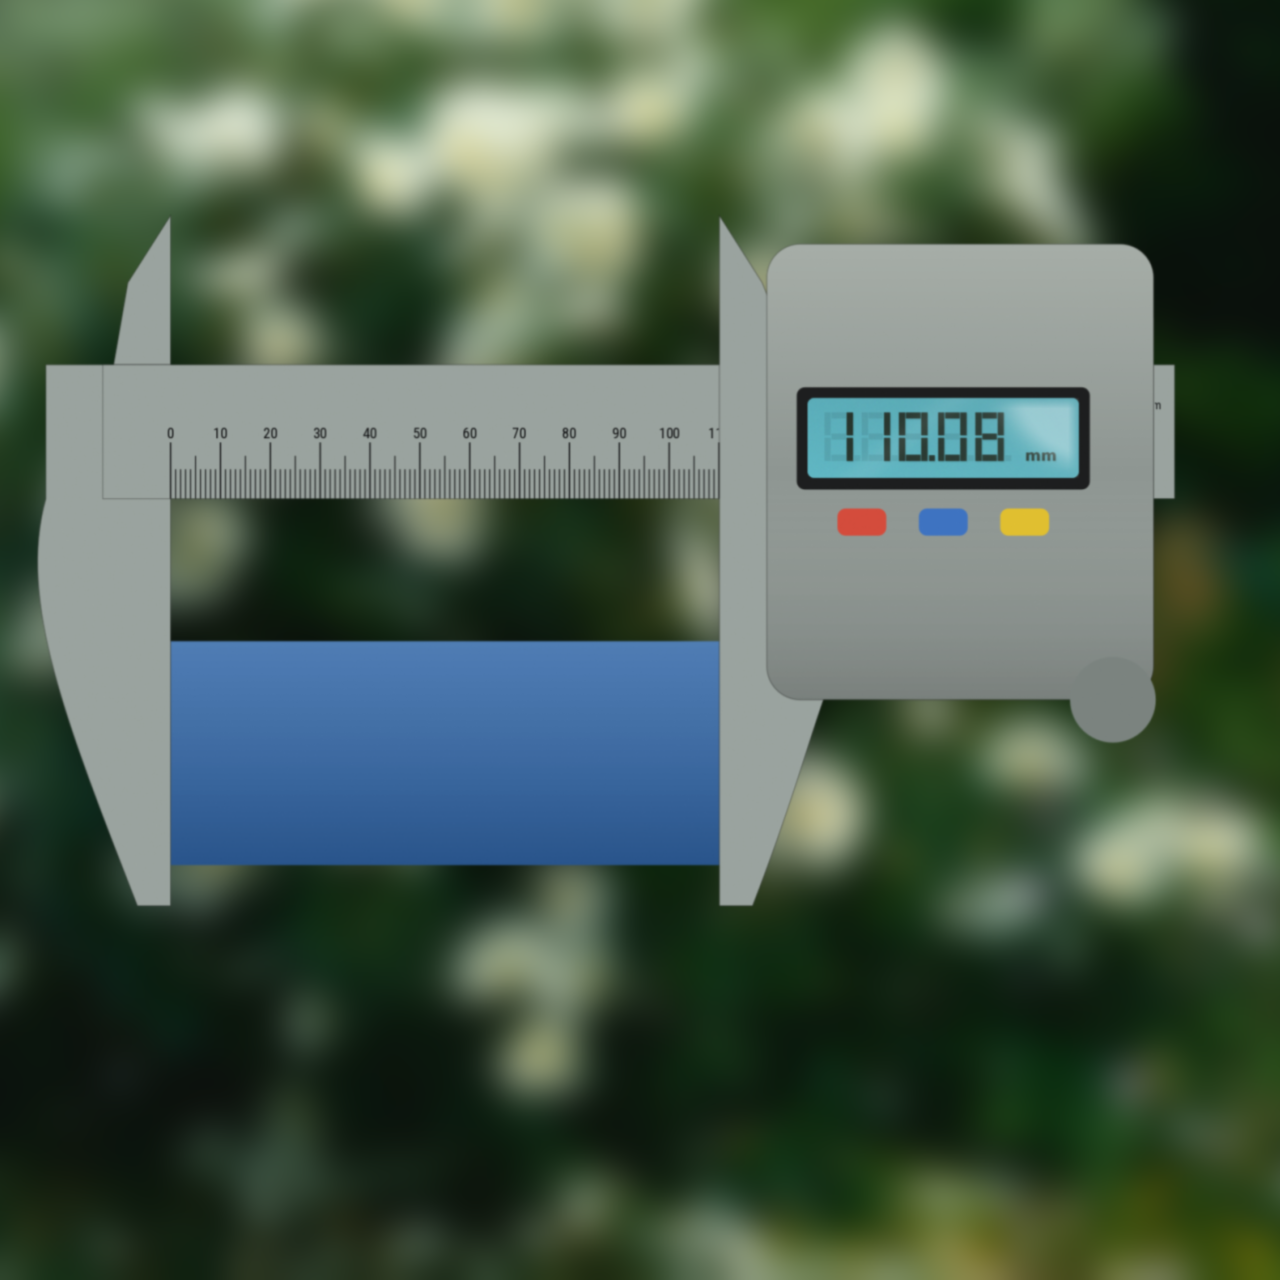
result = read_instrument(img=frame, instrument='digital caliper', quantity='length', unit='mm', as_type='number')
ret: 110.08 mm
